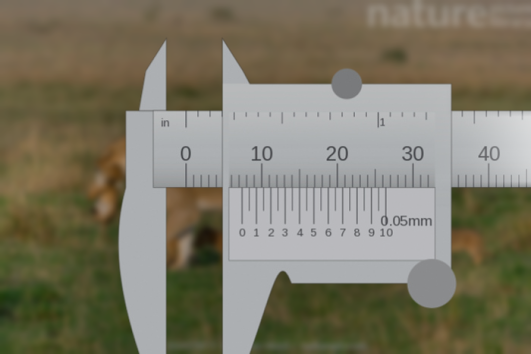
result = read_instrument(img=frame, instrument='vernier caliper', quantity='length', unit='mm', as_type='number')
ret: 7.4 mm
